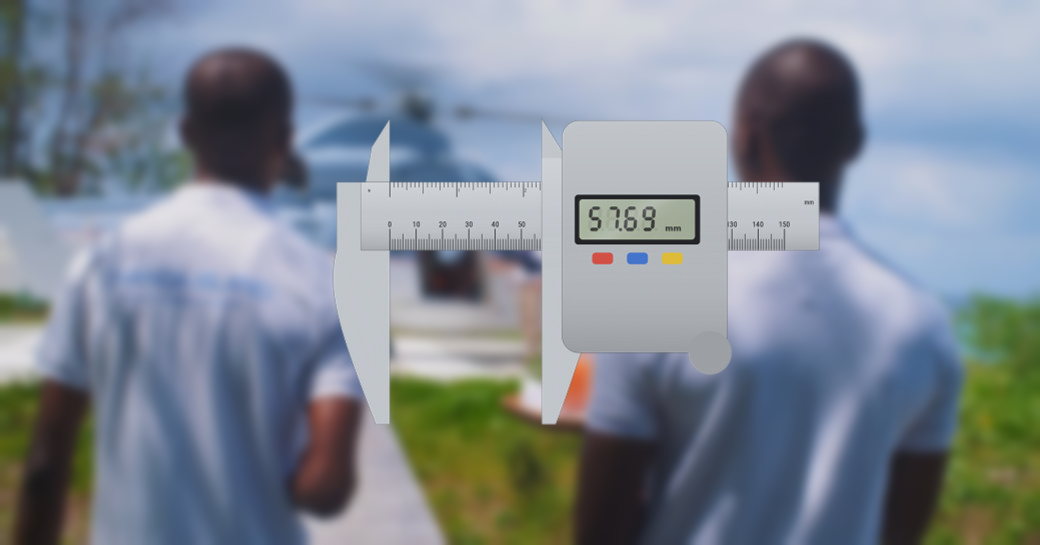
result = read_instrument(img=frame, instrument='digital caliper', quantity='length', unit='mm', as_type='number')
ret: 57.69 mm
